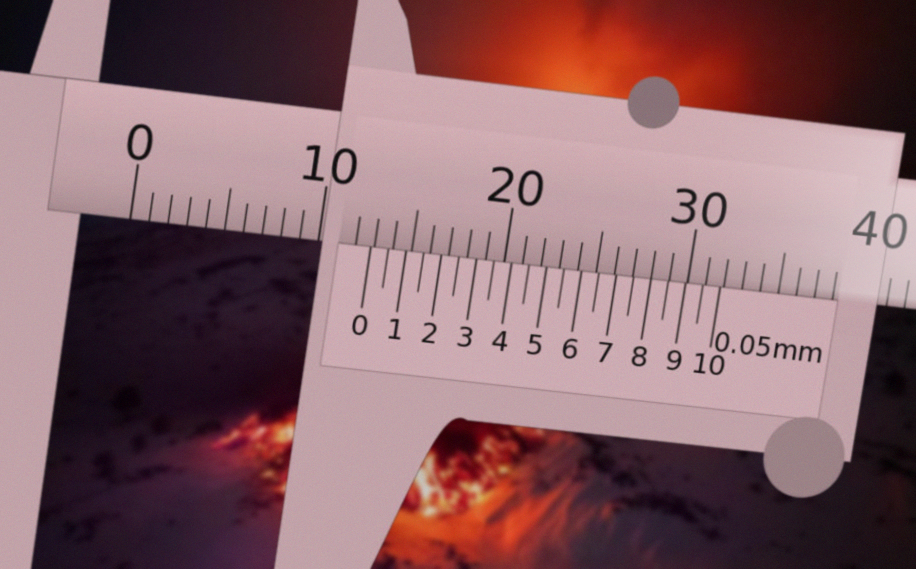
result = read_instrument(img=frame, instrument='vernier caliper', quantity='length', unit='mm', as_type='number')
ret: 12.8 mm
